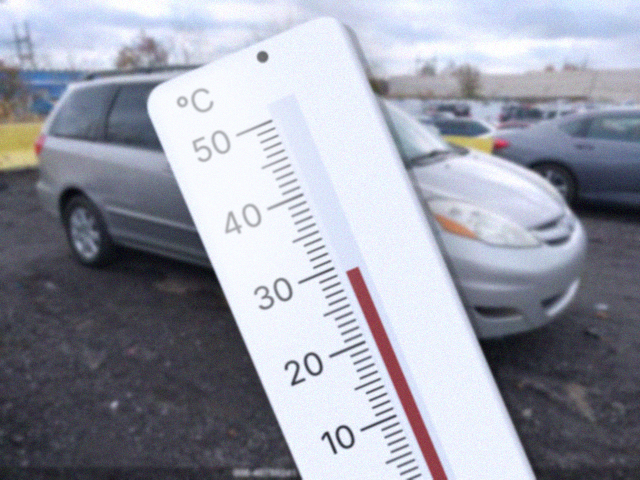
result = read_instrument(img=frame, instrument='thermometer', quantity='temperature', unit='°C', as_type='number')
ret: 29 °C
